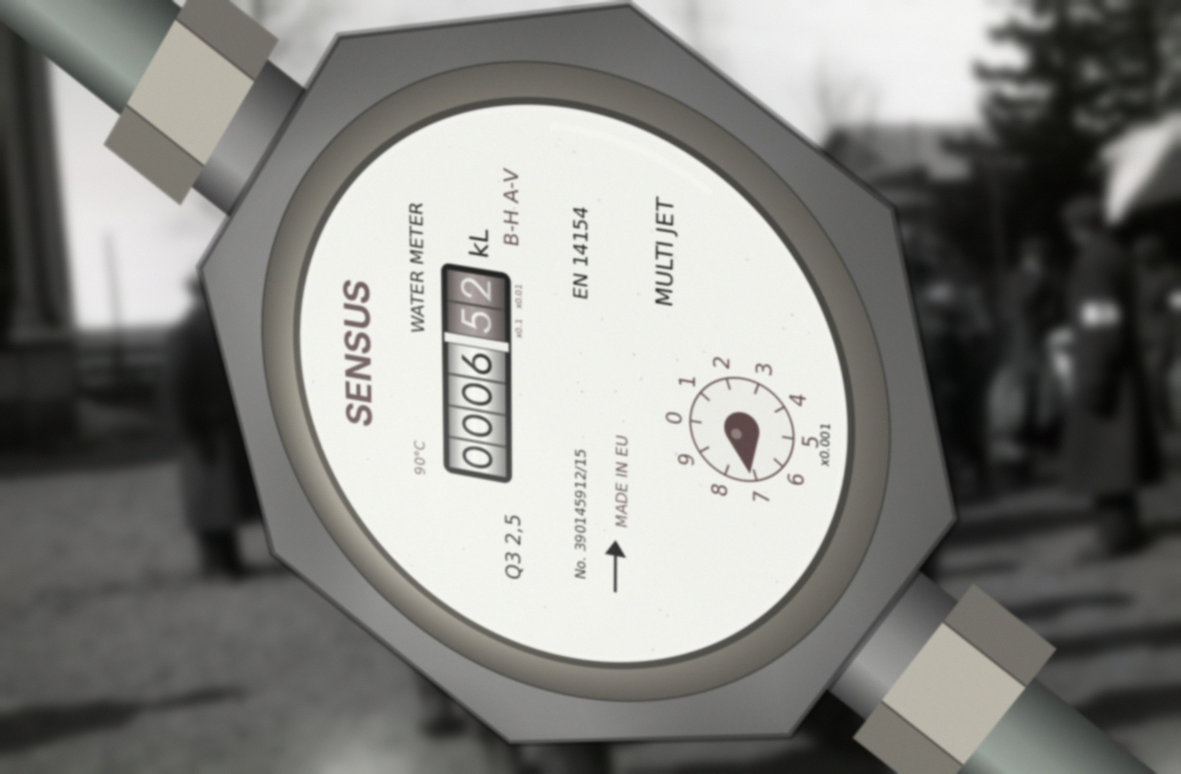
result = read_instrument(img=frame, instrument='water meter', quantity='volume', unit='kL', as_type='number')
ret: 6.527 kL
